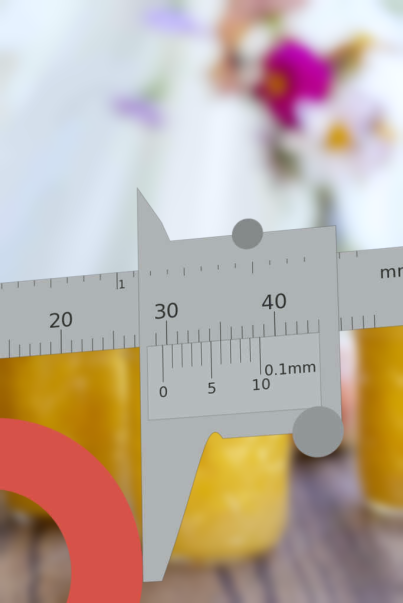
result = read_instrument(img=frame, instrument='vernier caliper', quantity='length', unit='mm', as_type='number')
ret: 29.6 mm
